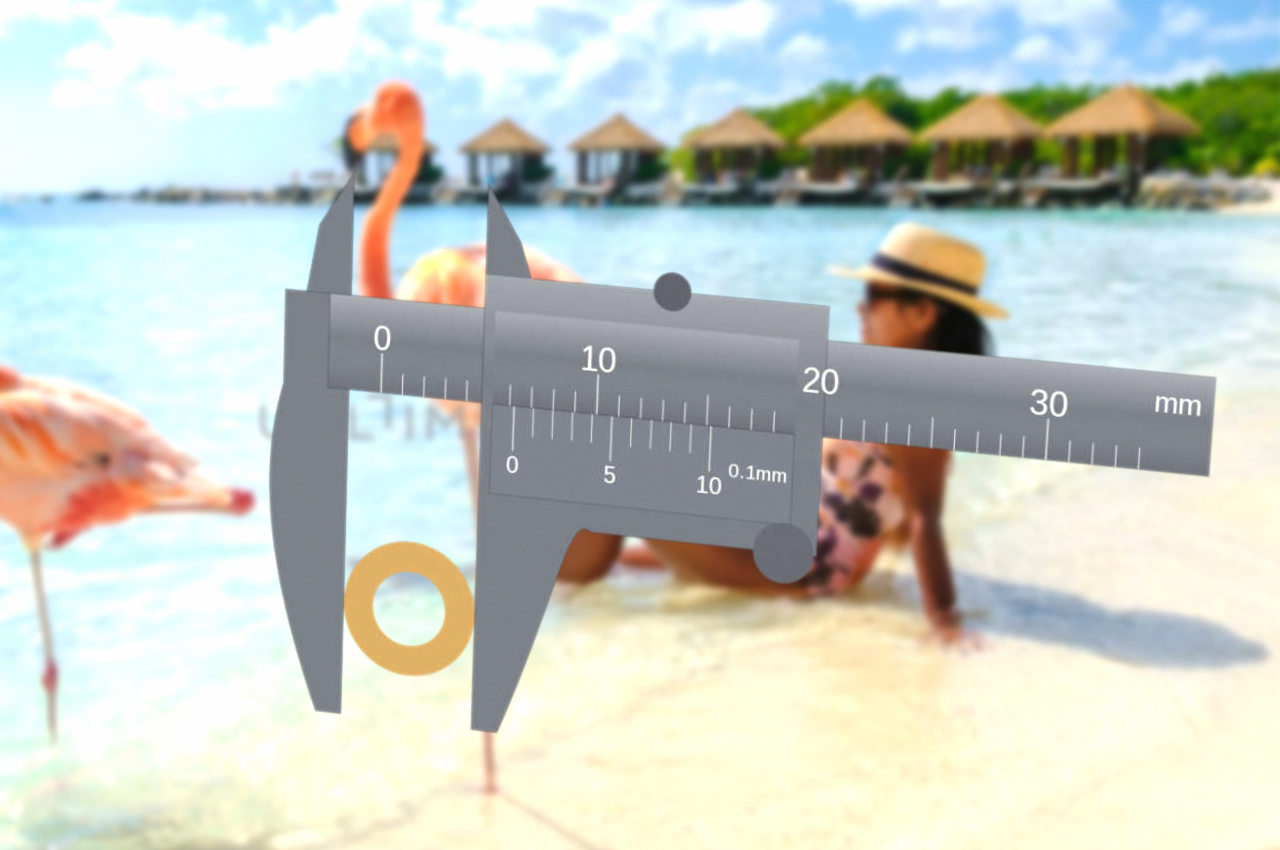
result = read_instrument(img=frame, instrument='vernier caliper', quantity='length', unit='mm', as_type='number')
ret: 6.2 mm
